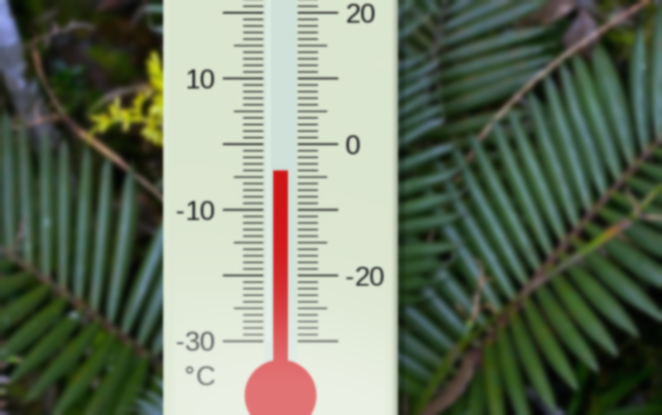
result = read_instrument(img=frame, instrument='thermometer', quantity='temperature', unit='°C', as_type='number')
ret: -4 °C
